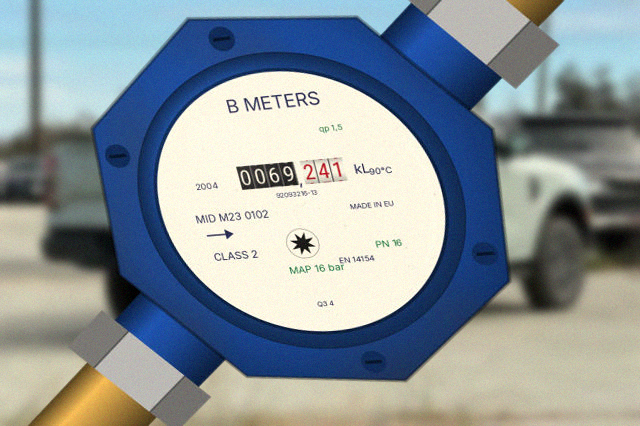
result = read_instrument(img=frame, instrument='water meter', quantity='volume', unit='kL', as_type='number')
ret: 69.241 kL
